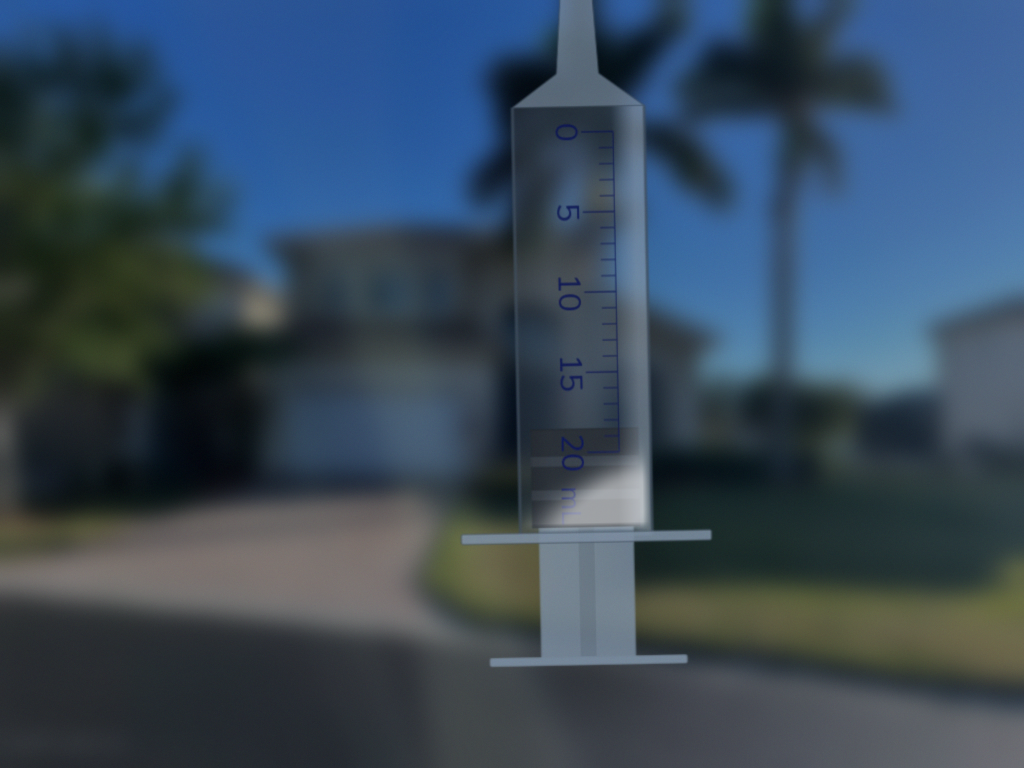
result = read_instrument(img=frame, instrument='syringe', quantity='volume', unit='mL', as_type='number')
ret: 18.5 mL
